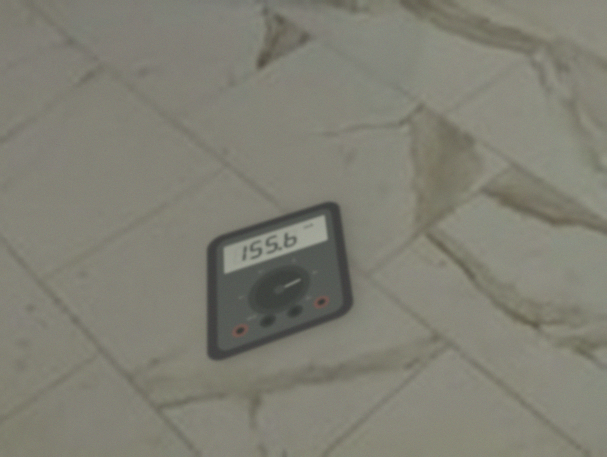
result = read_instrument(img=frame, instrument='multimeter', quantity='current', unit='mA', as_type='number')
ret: 155.6 mA
